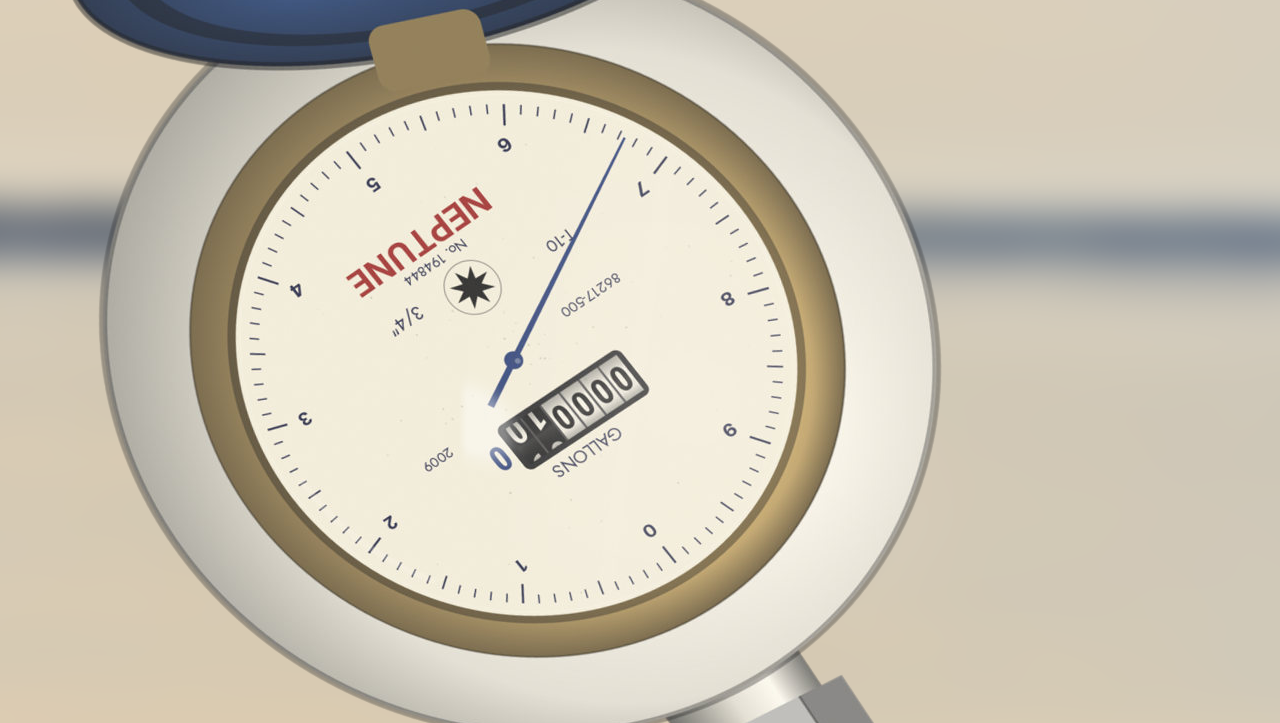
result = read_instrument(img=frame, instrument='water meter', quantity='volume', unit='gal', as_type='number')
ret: 96.7 gal
